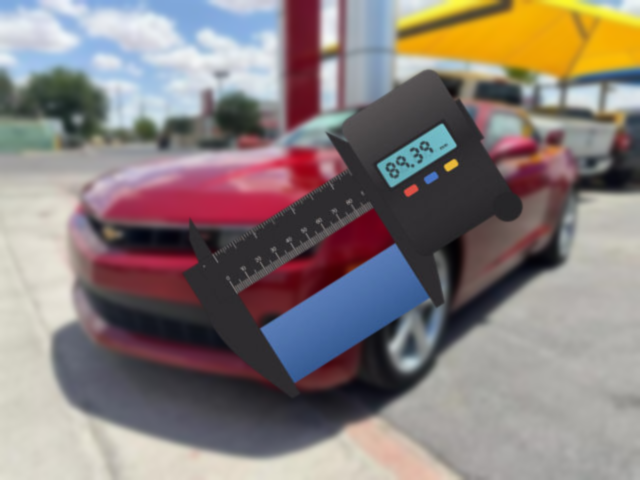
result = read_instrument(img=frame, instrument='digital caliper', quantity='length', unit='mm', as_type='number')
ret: 89.39 mm
